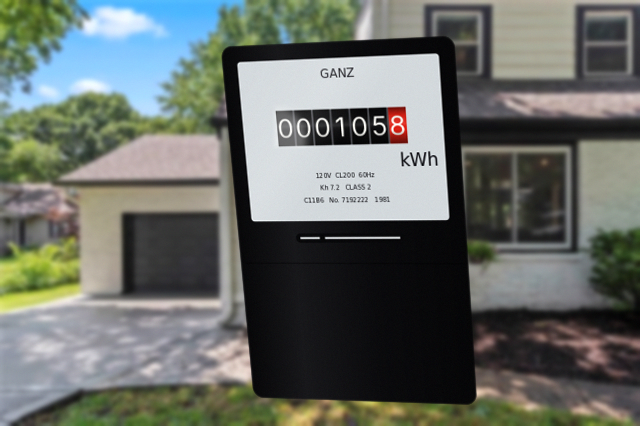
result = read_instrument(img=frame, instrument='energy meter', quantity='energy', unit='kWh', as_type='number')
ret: 105.8 kWh
